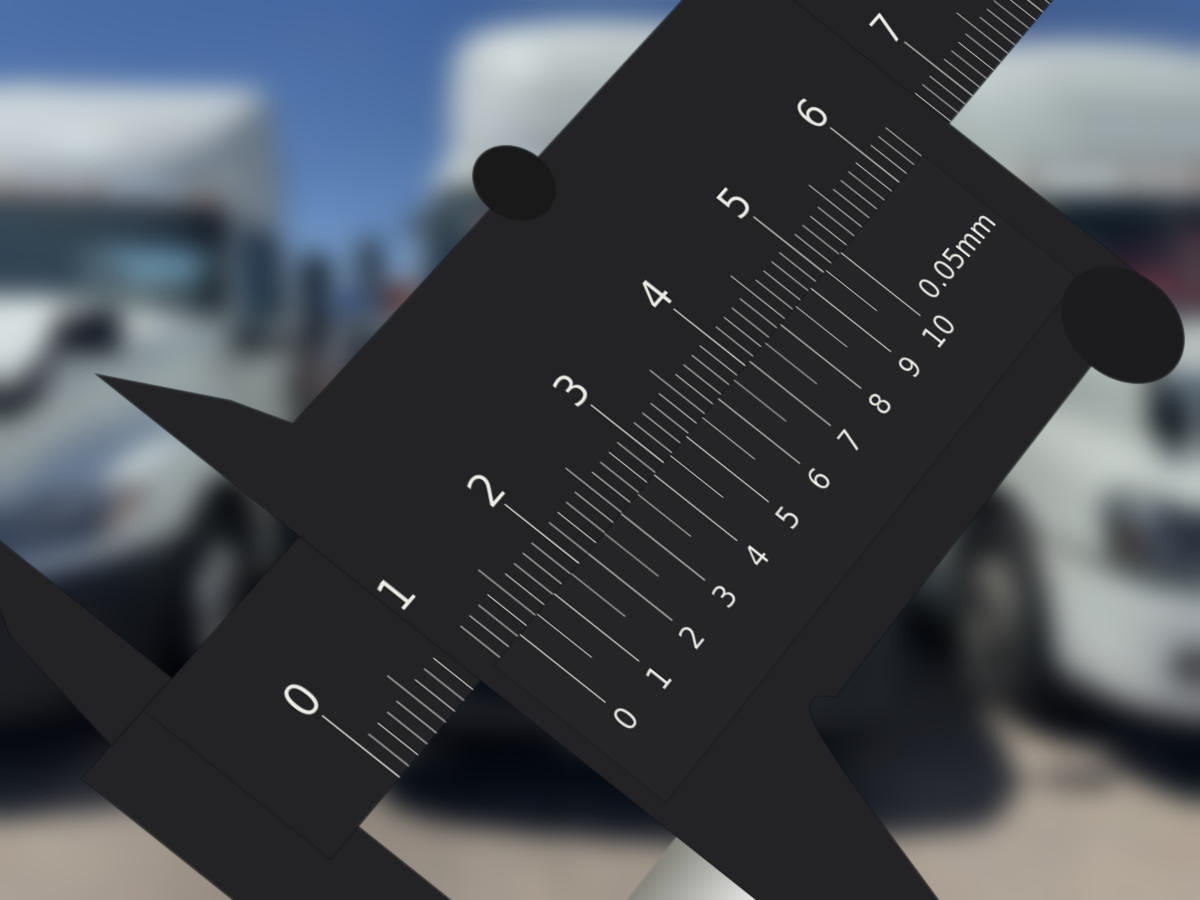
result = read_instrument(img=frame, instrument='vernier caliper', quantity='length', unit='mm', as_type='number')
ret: 13.2 mm
